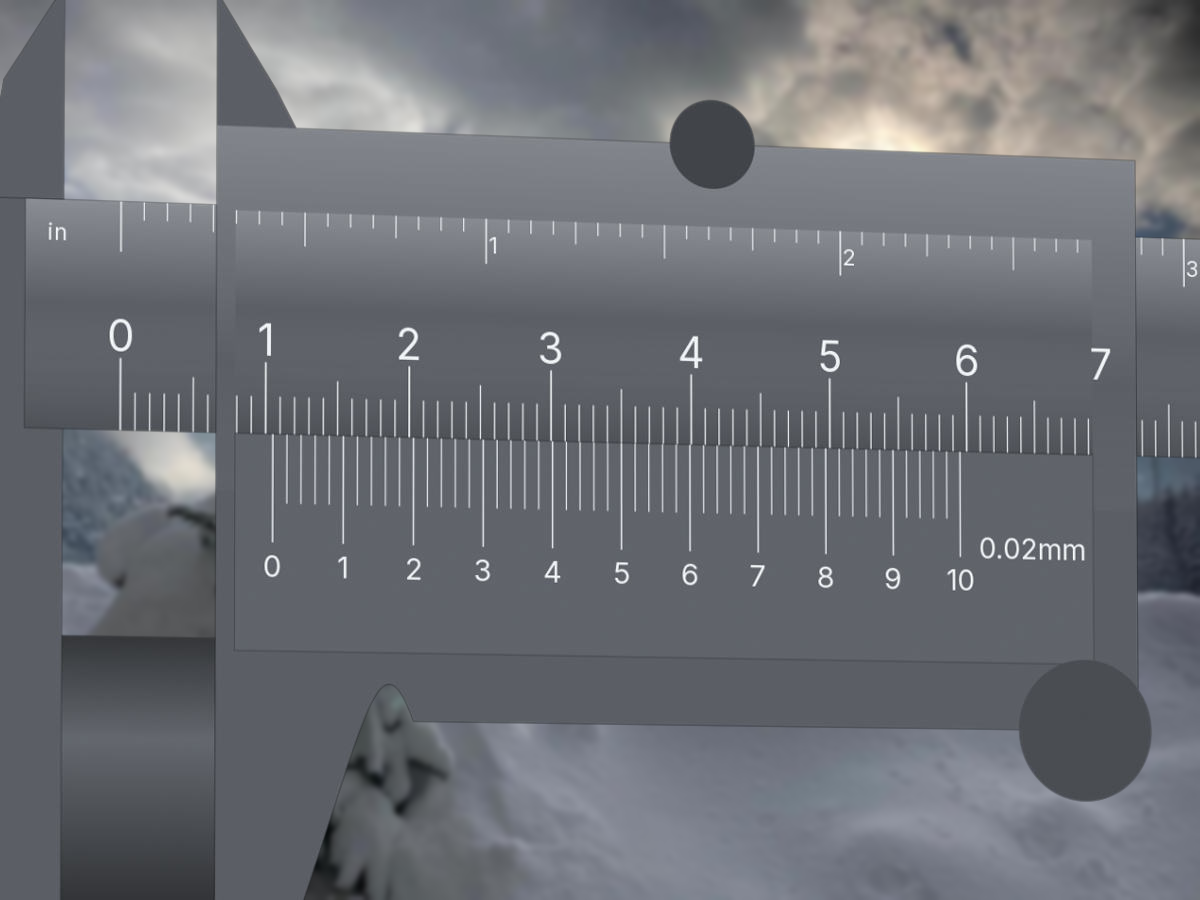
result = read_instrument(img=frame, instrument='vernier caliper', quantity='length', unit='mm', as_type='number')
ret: 10.5 mm
